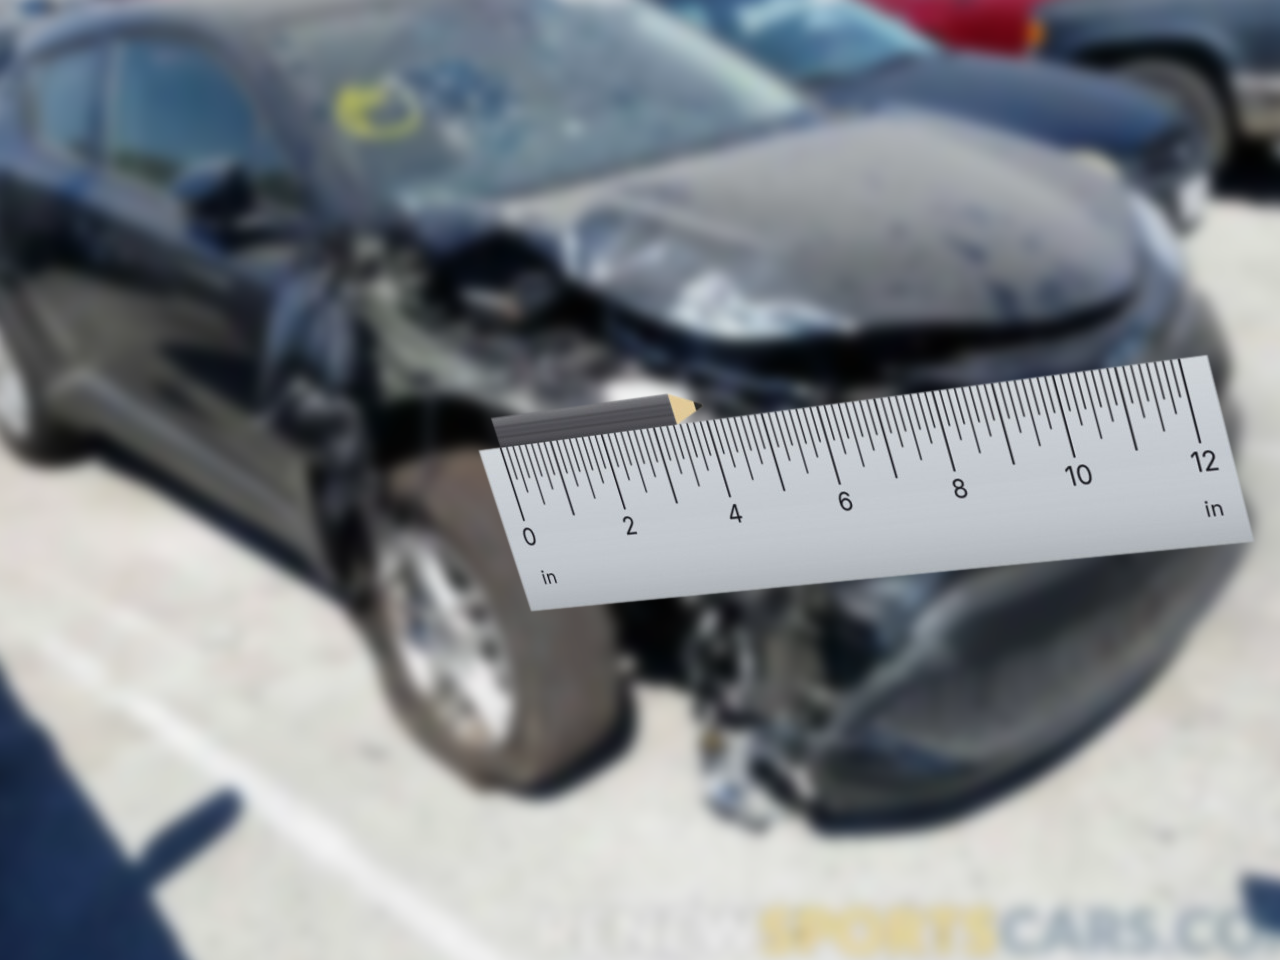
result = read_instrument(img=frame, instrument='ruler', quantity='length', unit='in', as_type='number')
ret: 4 in
